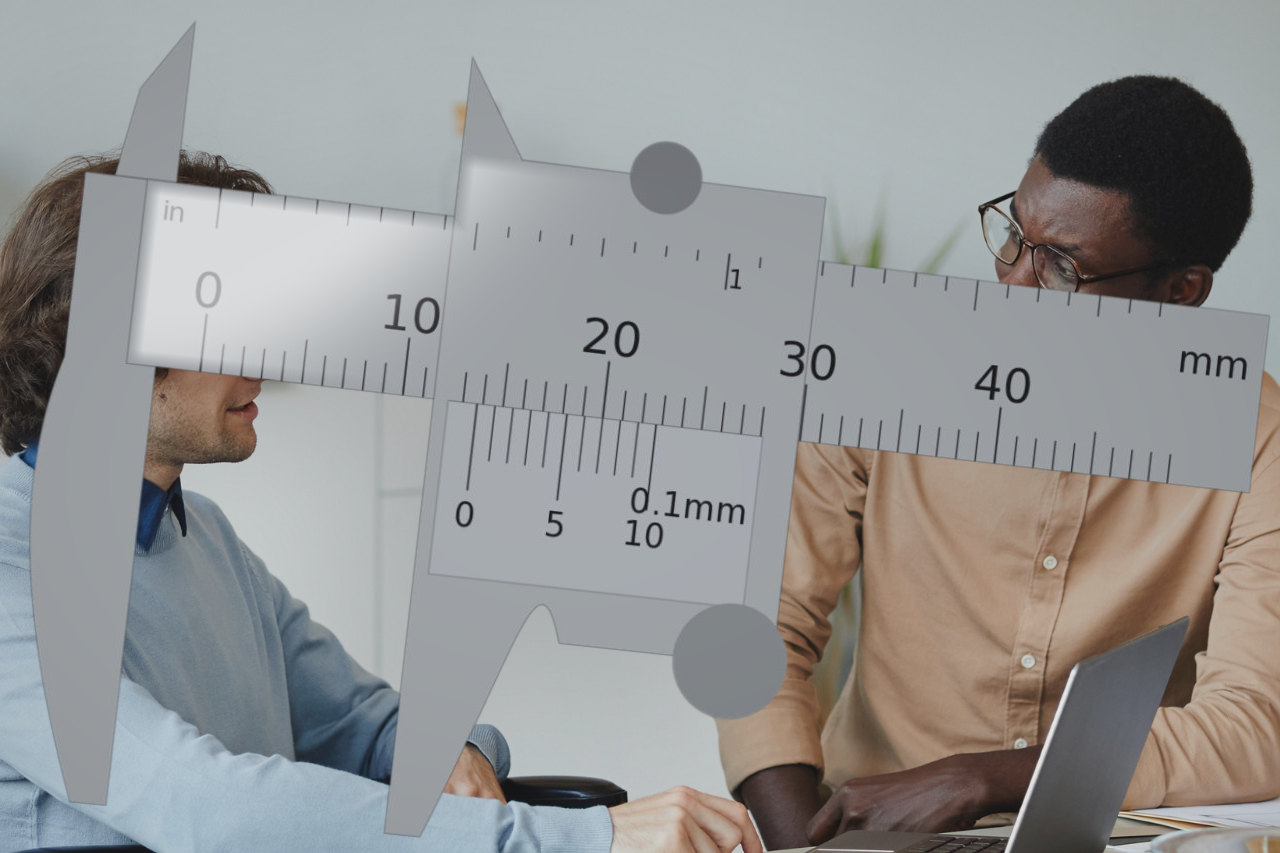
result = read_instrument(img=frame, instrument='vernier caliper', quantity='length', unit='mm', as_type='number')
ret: 13.7 mm
